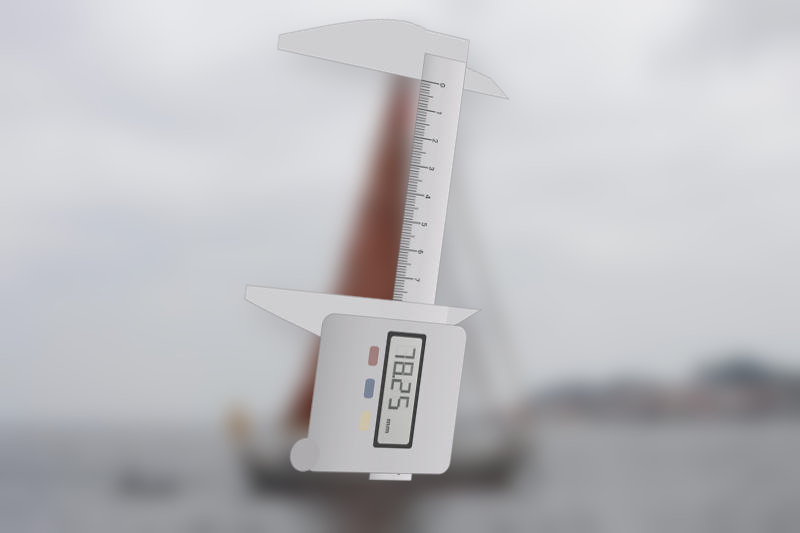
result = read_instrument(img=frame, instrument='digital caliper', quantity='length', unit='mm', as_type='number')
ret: 78.25 mm
